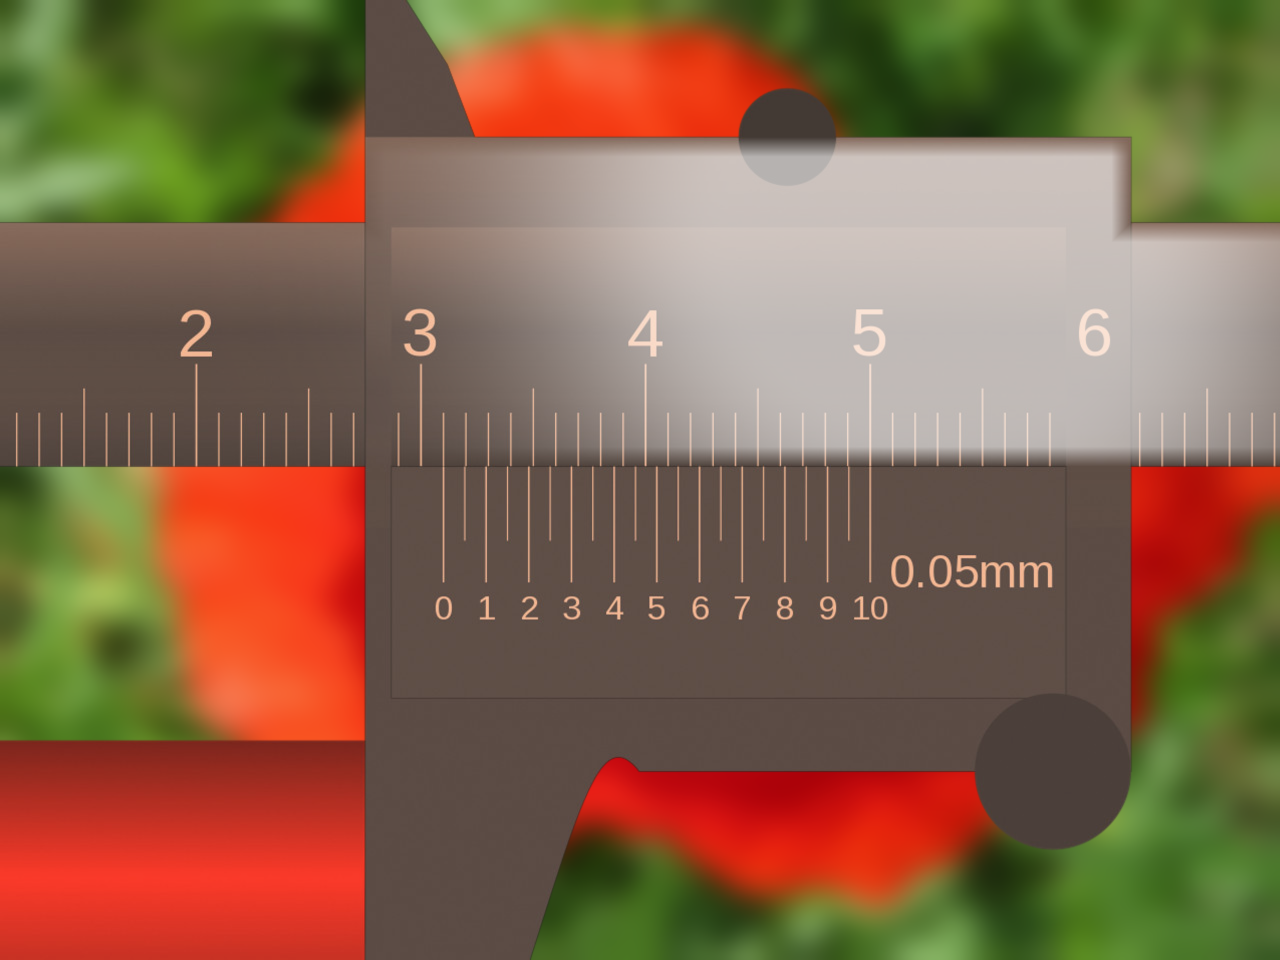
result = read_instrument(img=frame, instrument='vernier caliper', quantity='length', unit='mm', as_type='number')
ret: 31.0 mm
